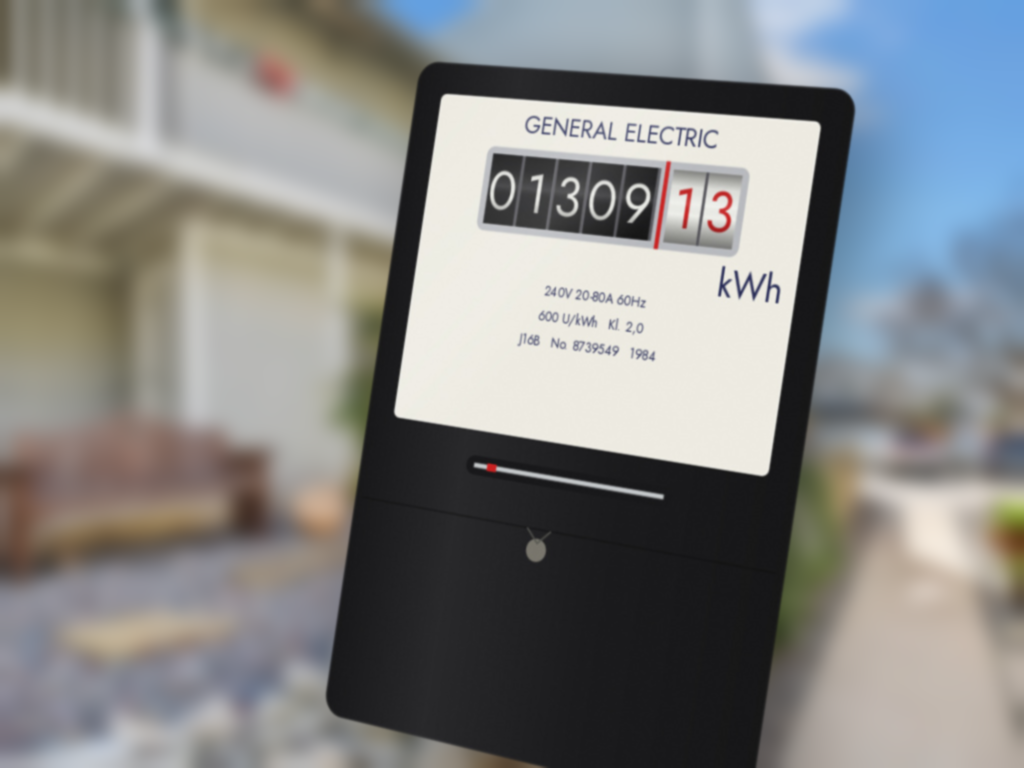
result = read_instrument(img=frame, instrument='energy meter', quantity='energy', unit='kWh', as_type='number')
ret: 1309.13 kWh
